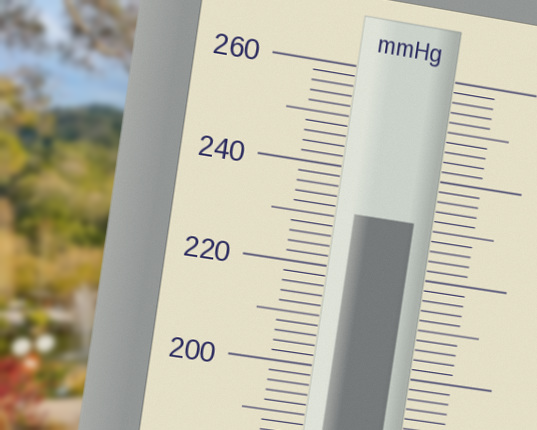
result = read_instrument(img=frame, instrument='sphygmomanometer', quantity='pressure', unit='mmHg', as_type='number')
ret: 231 mmHg
